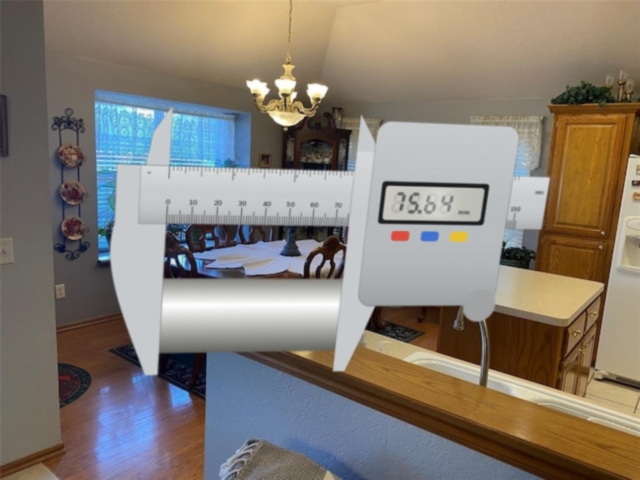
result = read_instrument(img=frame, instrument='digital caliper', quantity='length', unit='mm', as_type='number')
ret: 75.64 mm
